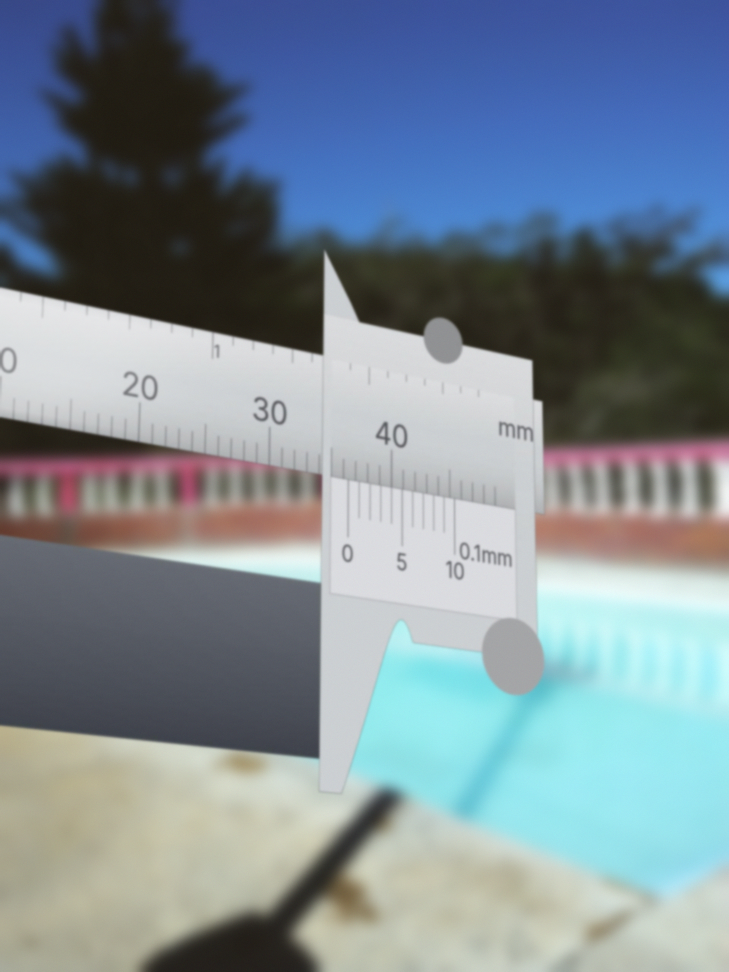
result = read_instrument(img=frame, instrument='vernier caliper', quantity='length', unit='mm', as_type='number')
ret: 36.4 mm
